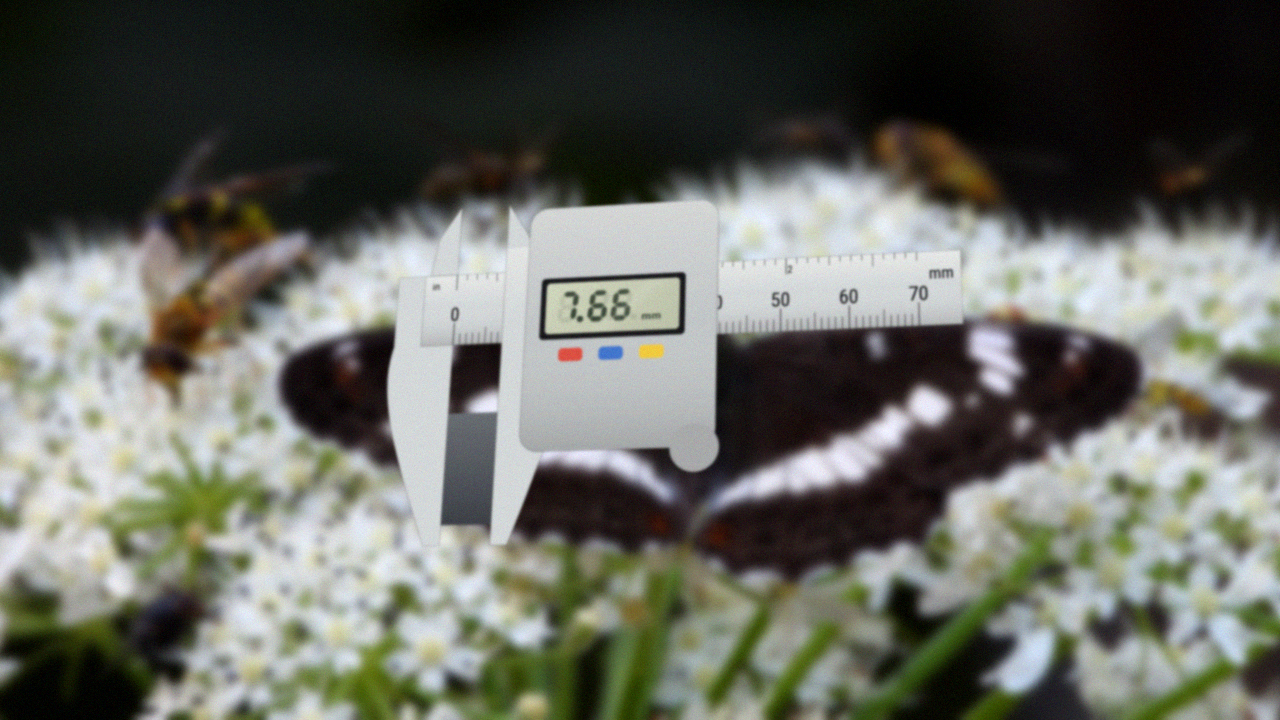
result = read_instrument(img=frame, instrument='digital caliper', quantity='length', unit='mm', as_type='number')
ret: 7.66 mm
